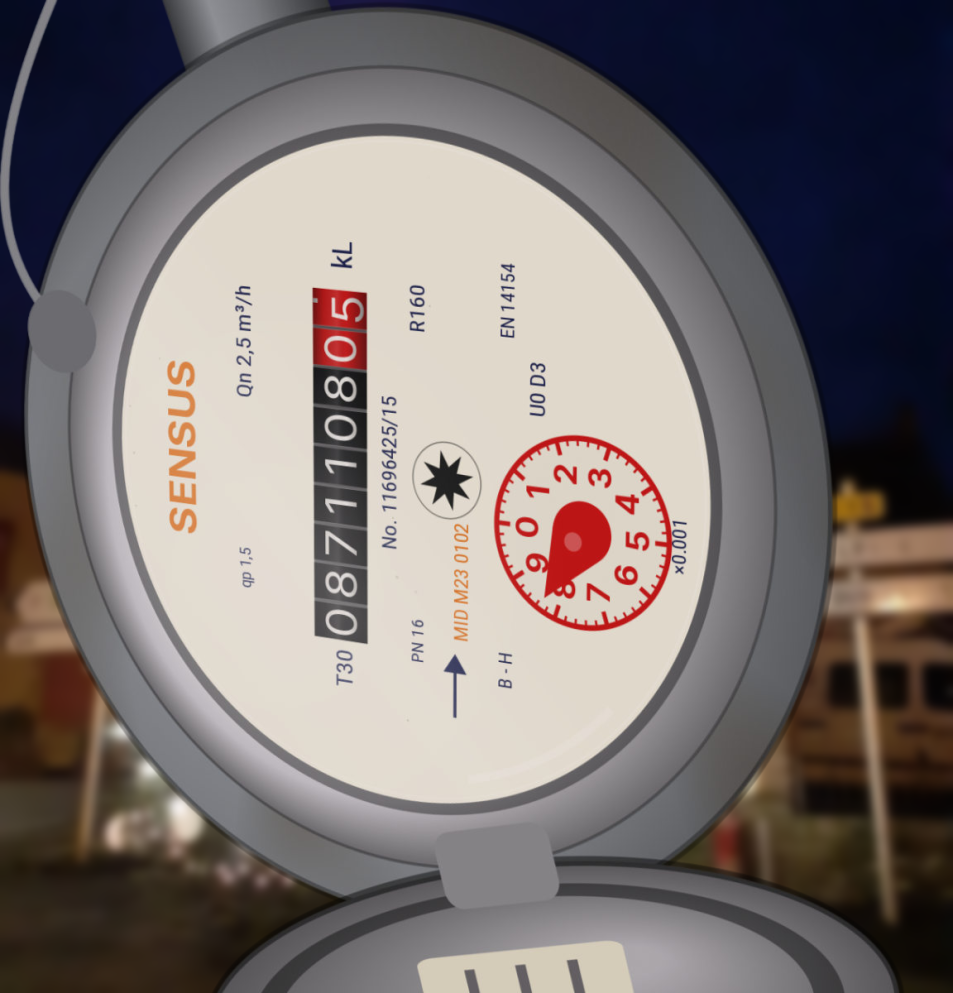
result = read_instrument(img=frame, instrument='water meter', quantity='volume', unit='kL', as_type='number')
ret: 871108.048 kL
